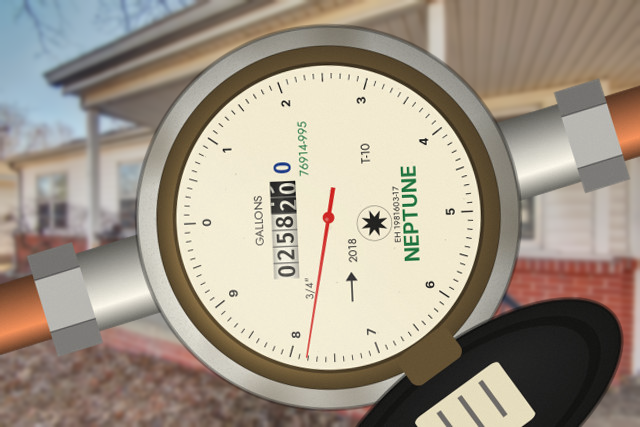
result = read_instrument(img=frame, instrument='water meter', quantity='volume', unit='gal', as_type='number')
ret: 258197.8 gal
